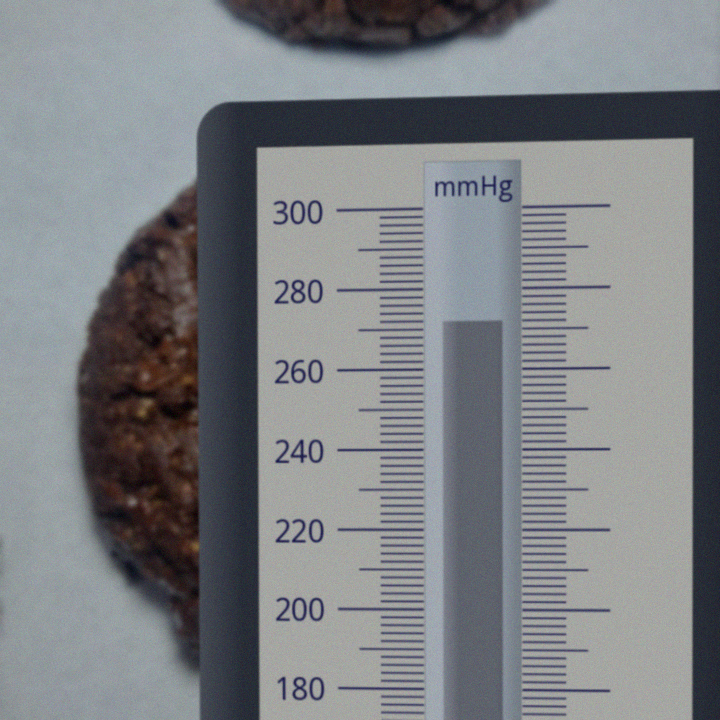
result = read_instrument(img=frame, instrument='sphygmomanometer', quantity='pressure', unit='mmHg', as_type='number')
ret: 272 mmHg
